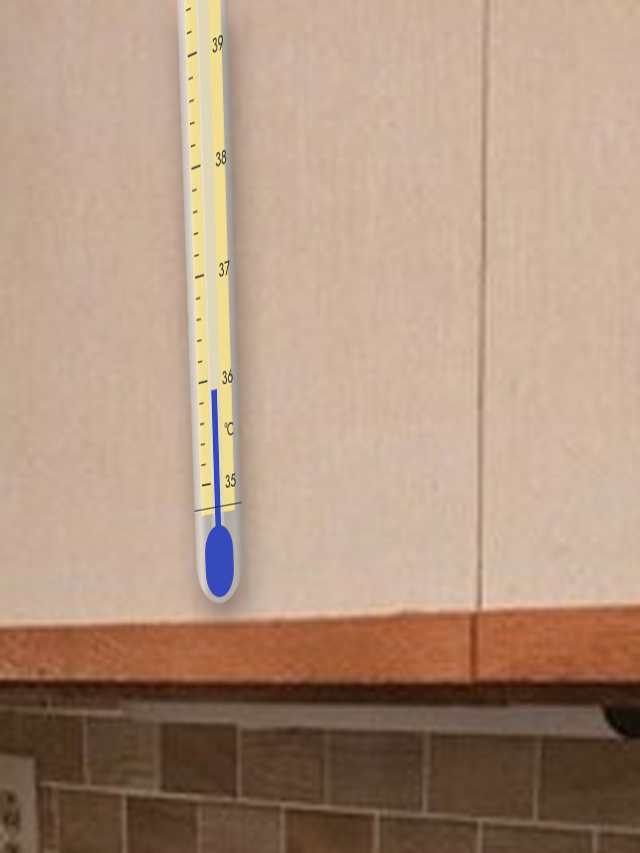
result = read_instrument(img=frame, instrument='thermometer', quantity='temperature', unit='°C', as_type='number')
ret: 35.9 °C
